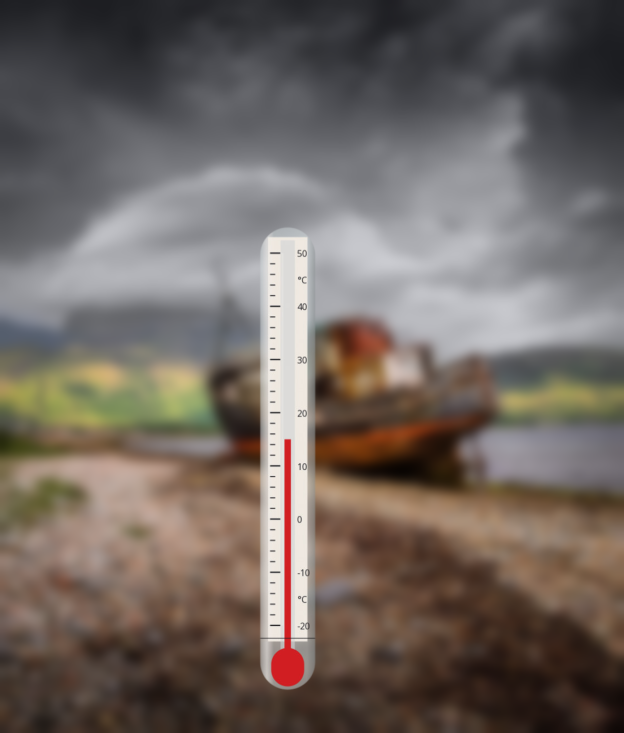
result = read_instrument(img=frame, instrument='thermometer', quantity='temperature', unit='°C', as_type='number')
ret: 15 °C
